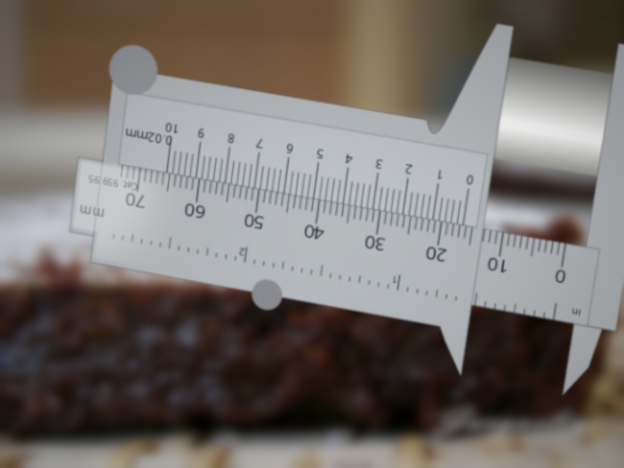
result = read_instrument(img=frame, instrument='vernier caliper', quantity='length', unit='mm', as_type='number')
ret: 16.5 mm
